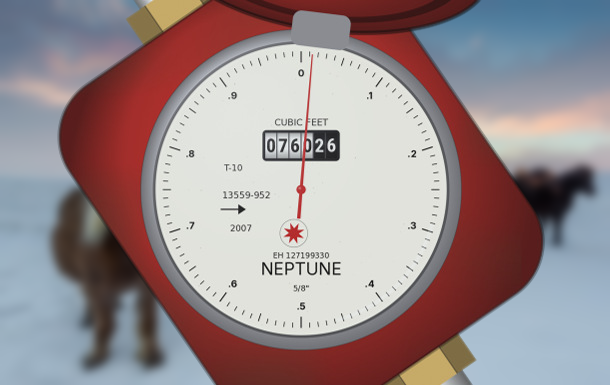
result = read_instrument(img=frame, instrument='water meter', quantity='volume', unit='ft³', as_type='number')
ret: 76026.01 ft³
